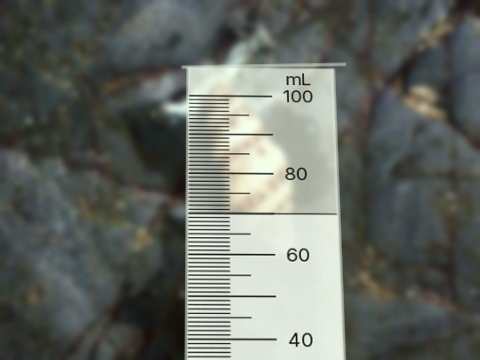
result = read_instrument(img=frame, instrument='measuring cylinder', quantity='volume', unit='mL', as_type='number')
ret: 70 mL
